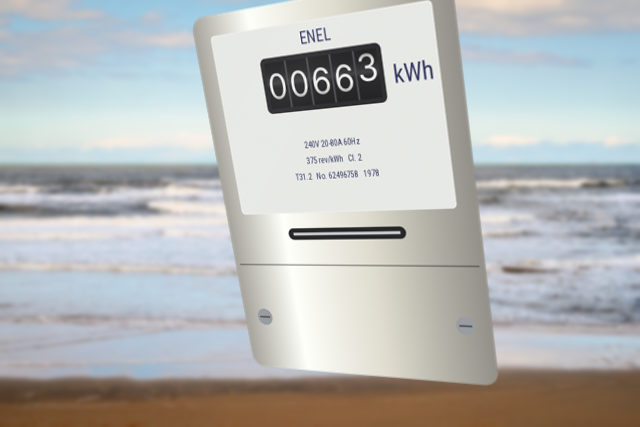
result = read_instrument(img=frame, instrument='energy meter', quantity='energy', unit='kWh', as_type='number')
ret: 663 kWh
